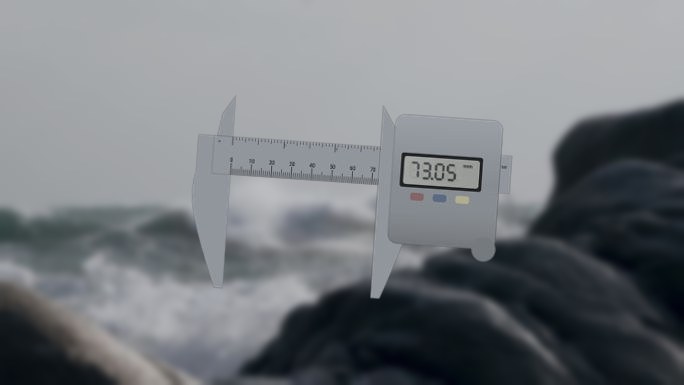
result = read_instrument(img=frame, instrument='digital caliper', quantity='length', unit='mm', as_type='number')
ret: 73.05 mm
